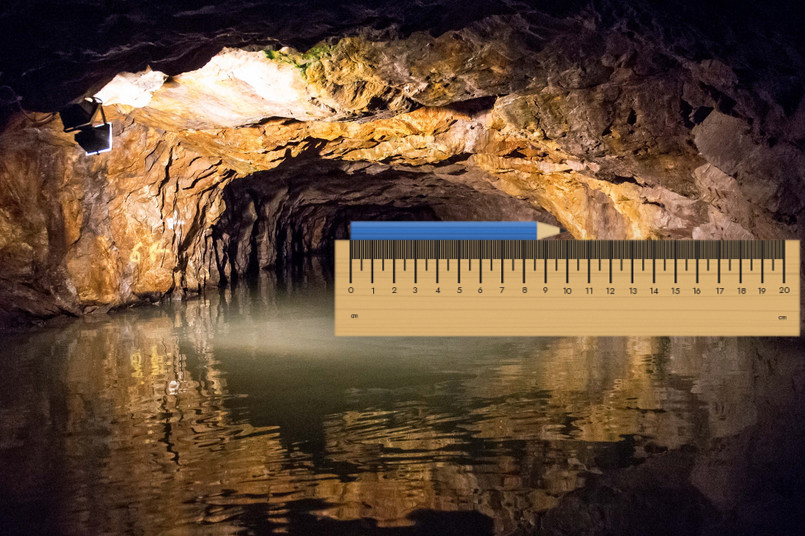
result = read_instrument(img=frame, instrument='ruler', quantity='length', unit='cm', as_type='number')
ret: 10 cm
